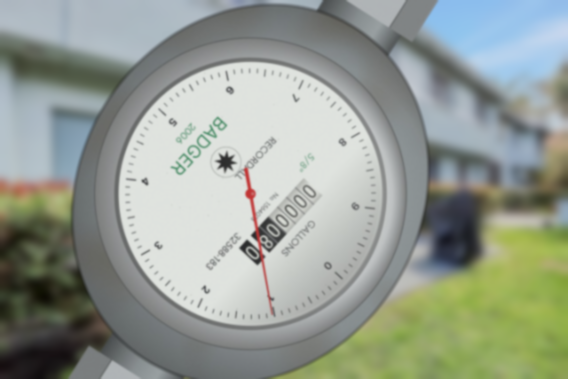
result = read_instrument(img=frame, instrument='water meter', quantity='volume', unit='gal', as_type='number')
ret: 81.0 gal
